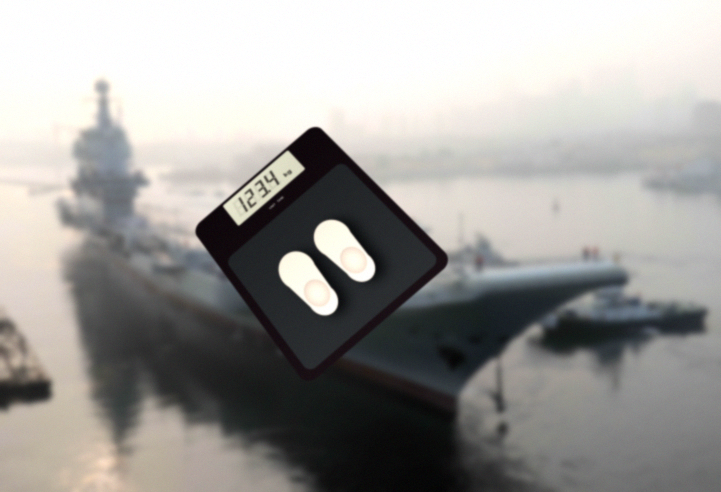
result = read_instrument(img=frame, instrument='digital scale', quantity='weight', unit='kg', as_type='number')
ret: 123.4 kg
